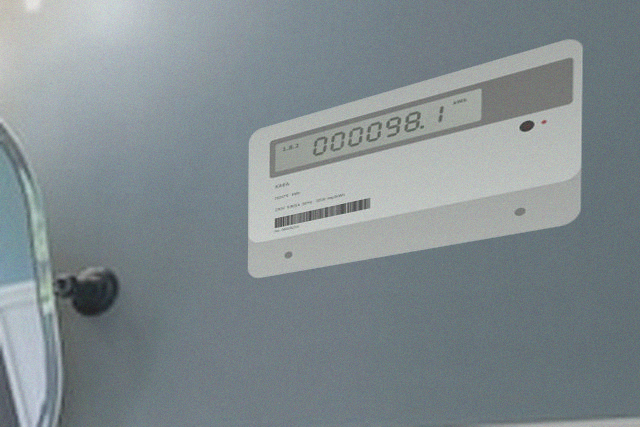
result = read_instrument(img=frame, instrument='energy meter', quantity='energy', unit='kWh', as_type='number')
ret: 98.1 kWh
